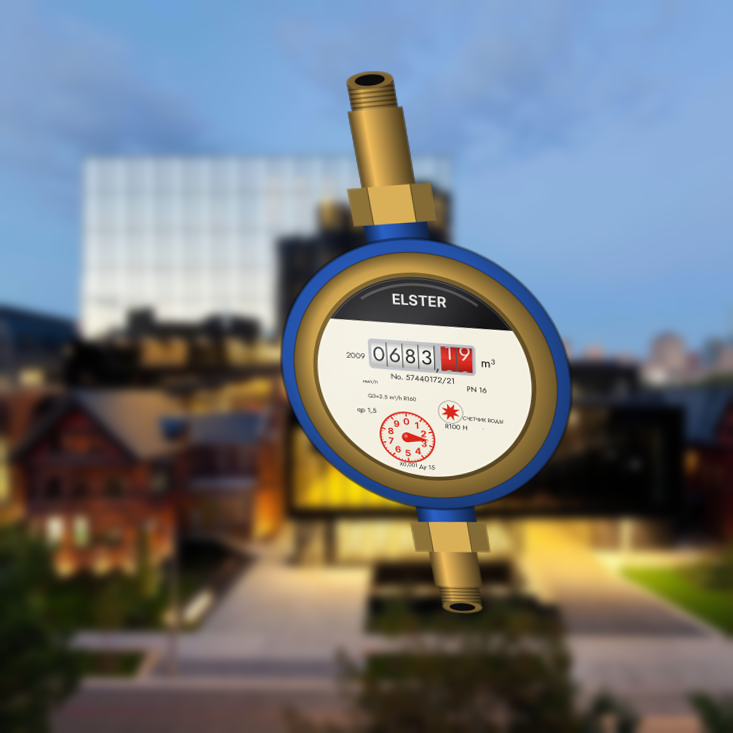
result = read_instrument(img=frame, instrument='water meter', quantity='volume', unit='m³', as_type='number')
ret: 683.192 m³
